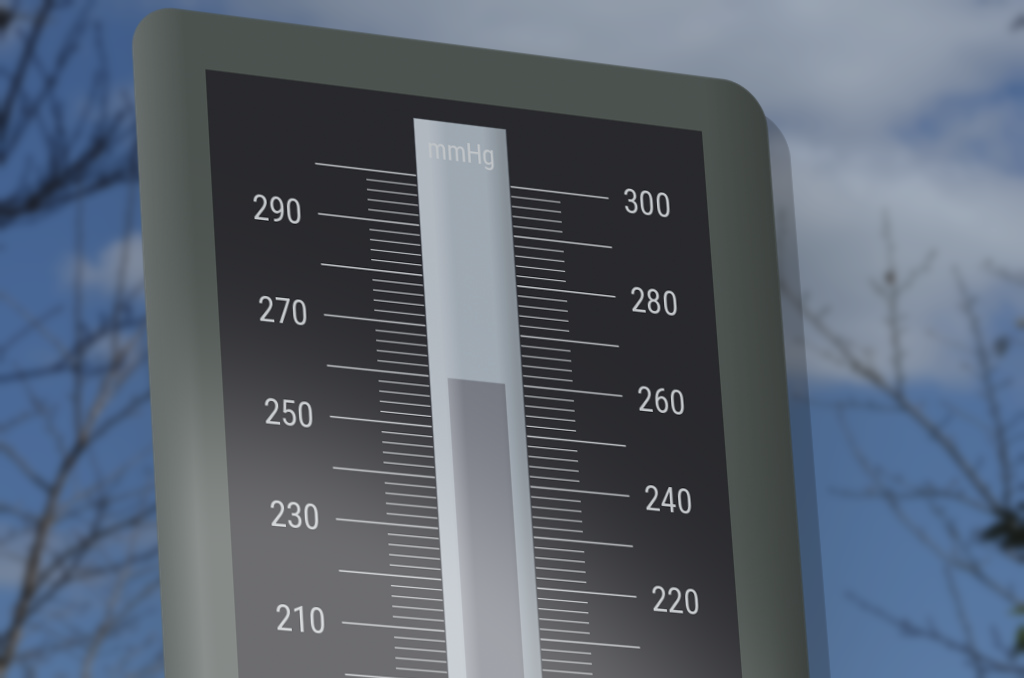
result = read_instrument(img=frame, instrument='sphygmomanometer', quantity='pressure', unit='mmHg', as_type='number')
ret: 260 mmHg
